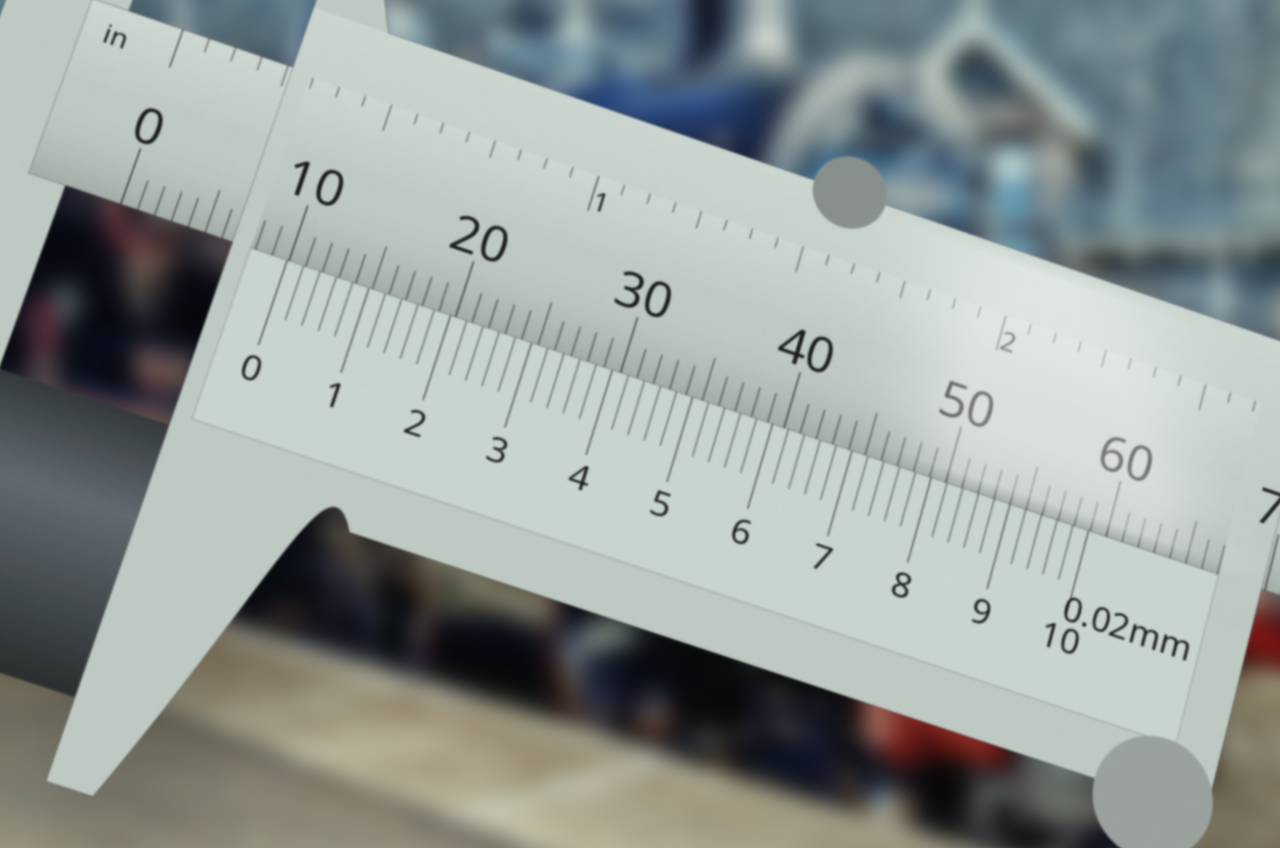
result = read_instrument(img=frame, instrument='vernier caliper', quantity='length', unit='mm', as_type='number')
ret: 9.9 mm
